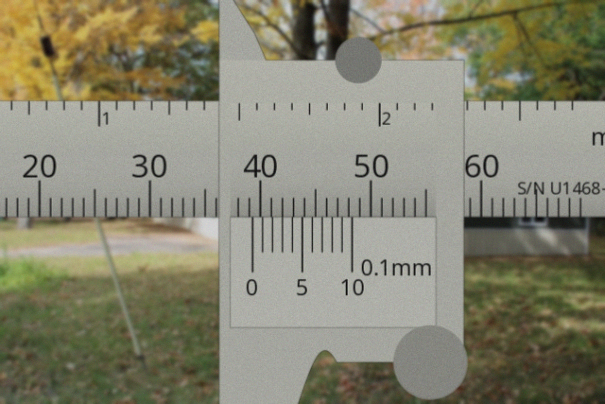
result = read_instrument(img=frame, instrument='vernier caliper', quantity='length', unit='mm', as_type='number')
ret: 39.3 mm
